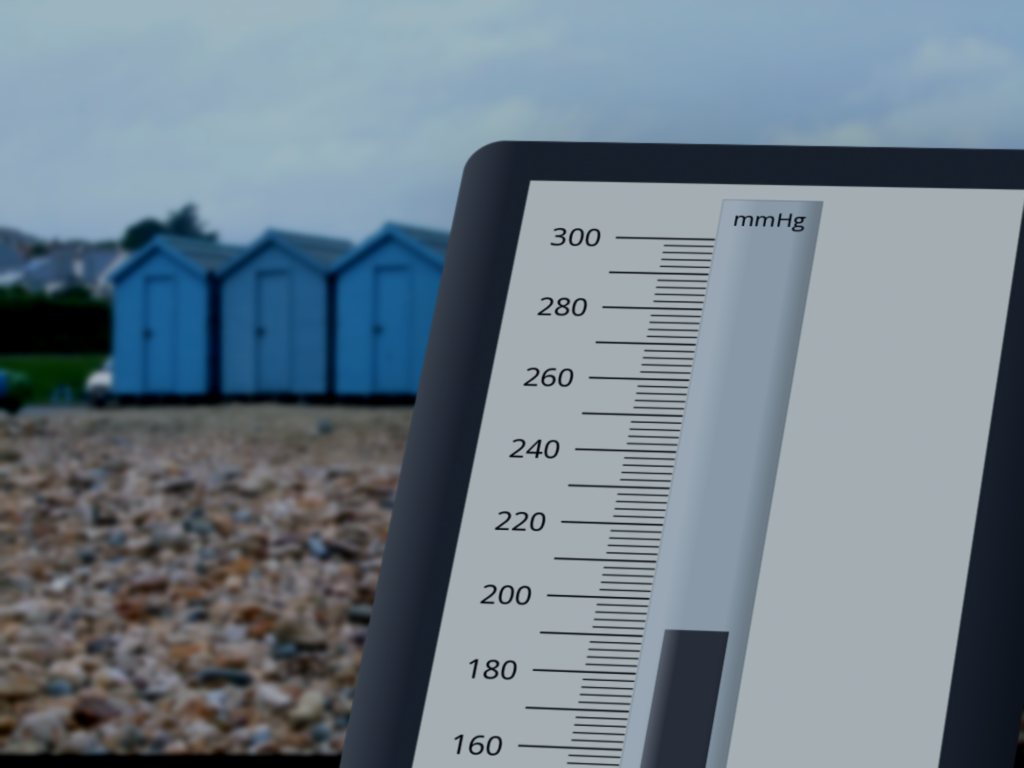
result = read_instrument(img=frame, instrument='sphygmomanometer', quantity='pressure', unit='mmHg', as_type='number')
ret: 192 mmHg
